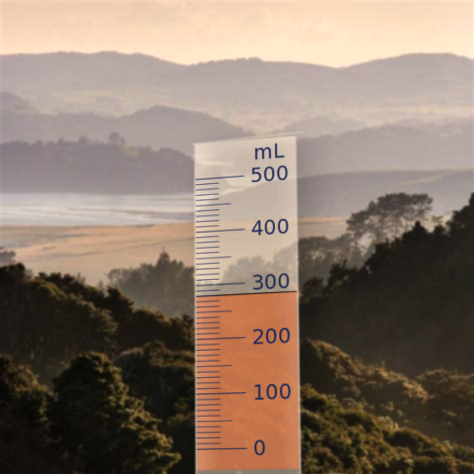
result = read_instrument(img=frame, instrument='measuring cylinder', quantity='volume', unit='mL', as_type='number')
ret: 280 mL
